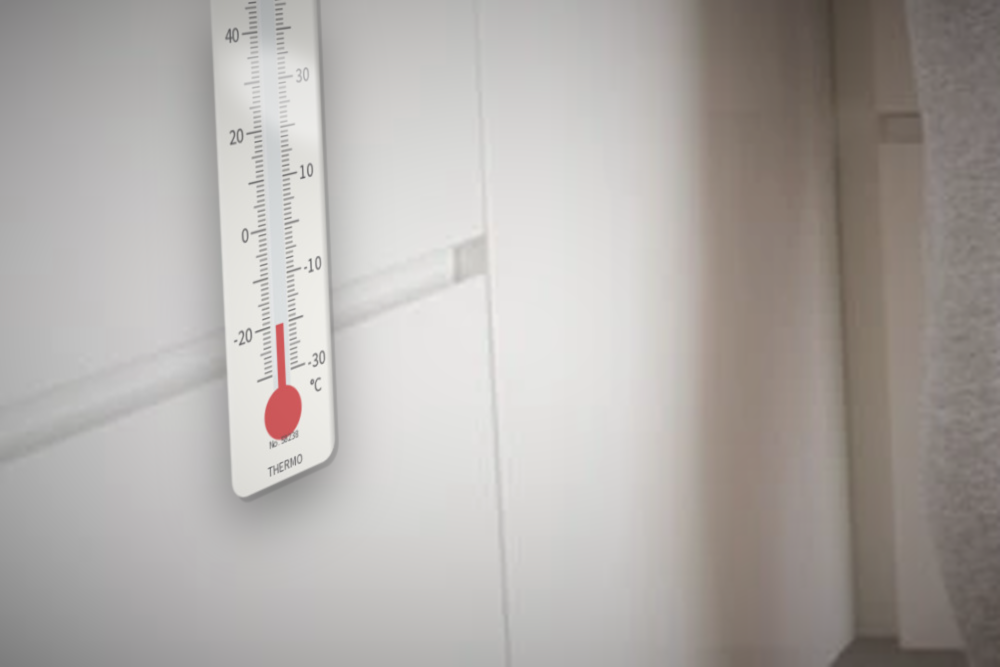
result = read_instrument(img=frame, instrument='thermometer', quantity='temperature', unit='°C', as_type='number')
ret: -20 °C
